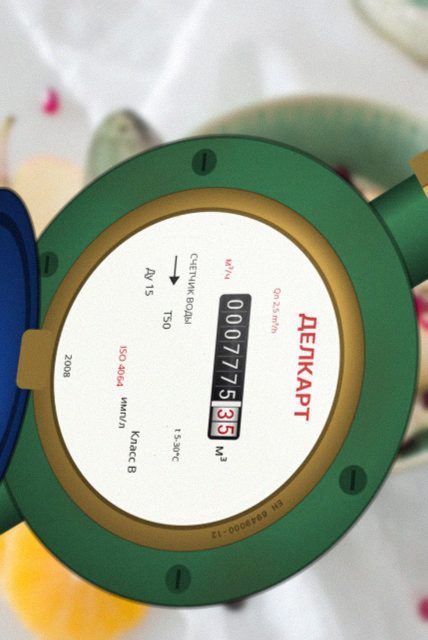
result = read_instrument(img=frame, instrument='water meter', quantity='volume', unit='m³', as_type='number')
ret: 7775.35 m³
